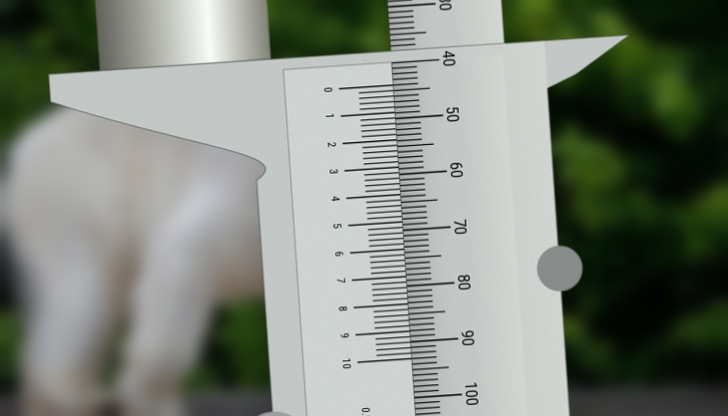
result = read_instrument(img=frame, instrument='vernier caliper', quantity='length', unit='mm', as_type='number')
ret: 44.0 mm
